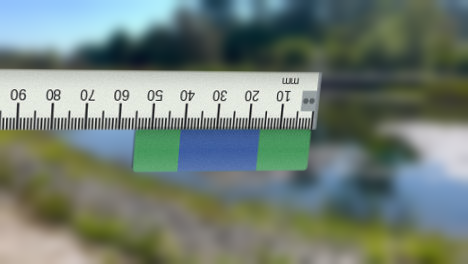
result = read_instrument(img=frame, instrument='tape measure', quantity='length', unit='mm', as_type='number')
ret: 55 mm
